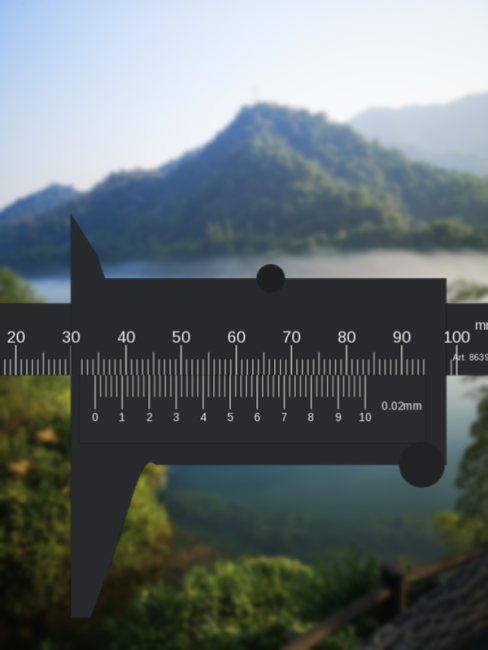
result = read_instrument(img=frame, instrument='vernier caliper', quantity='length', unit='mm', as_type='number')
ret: 34.4 mm
